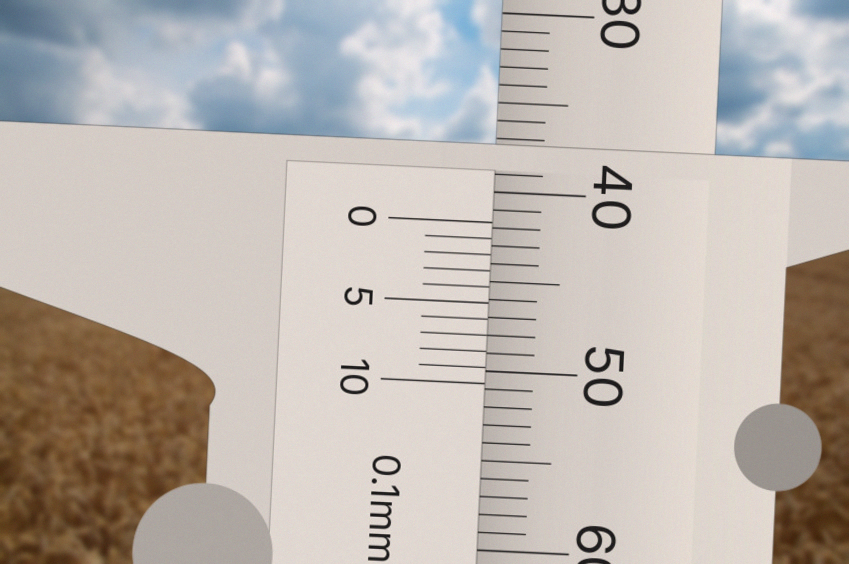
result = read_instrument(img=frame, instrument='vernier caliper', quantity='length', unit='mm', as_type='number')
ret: 41.7 mm
